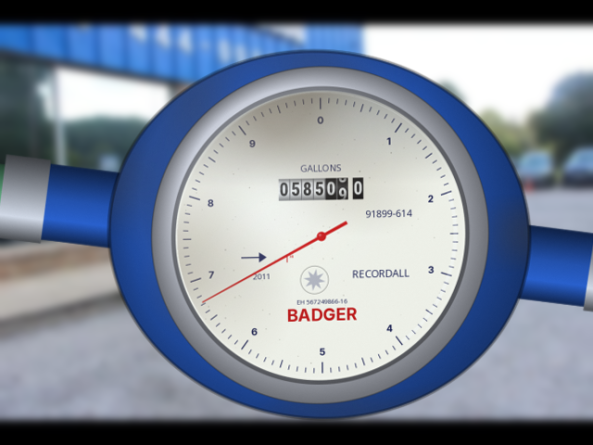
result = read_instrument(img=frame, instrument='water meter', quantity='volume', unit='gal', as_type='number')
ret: 585086.7 gal
